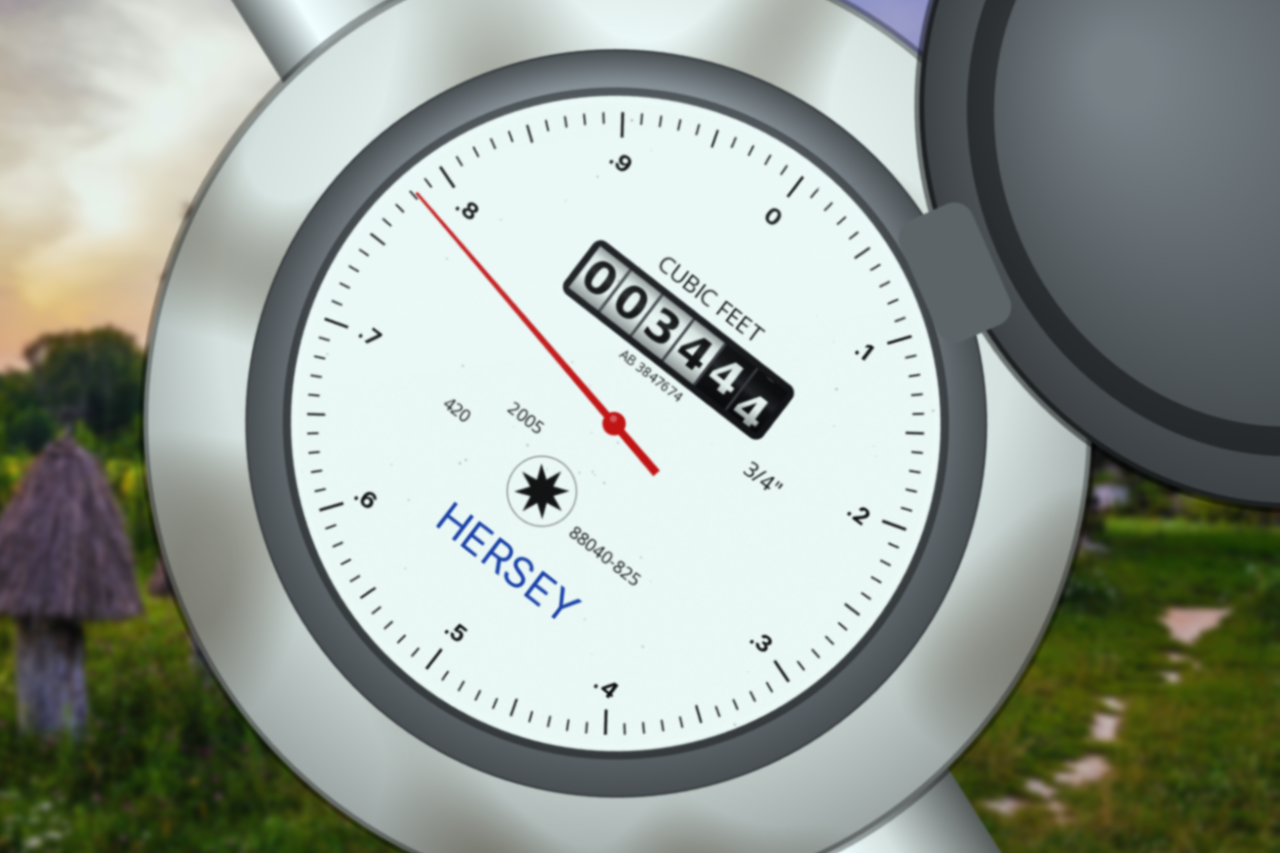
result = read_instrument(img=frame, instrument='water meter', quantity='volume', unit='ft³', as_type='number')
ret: 3443.78 ft³
